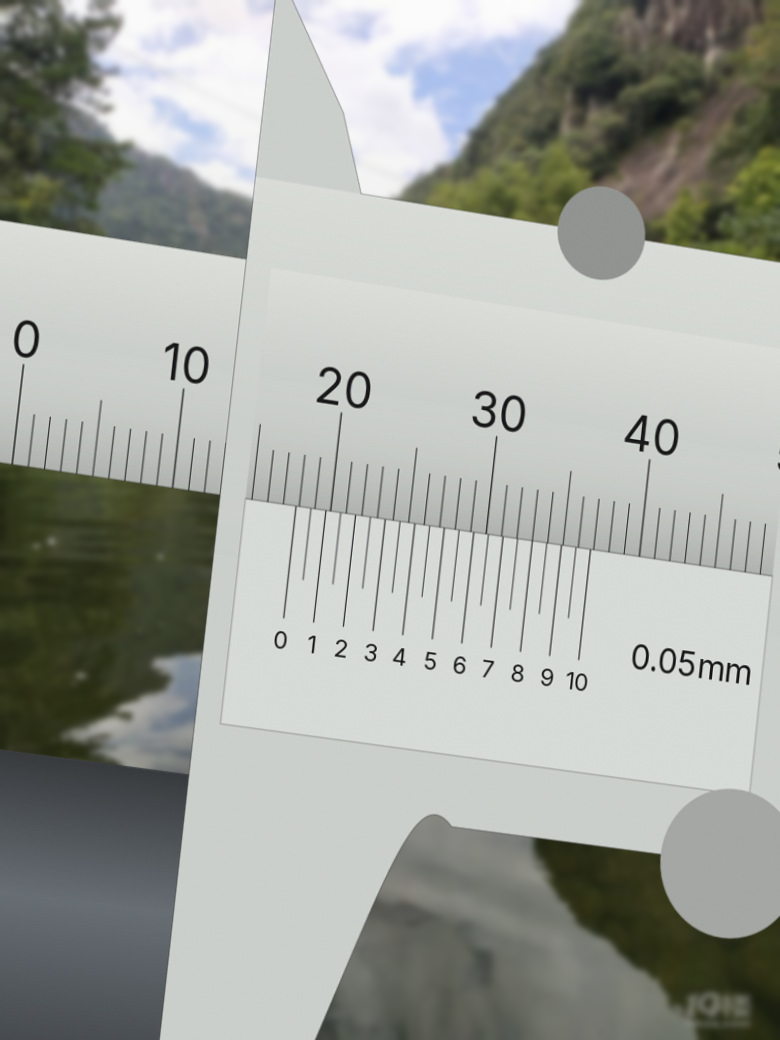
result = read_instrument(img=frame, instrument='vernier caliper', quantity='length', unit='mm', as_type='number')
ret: 17.8 mm
